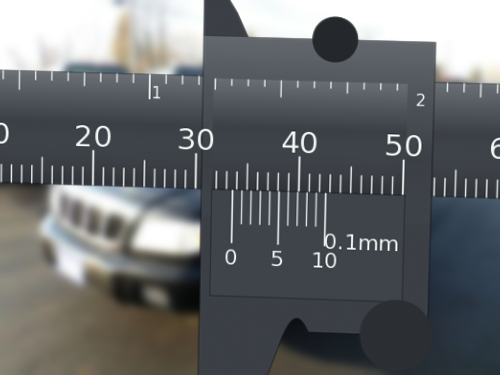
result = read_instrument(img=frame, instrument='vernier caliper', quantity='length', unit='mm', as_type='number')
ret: 33.6 mm
